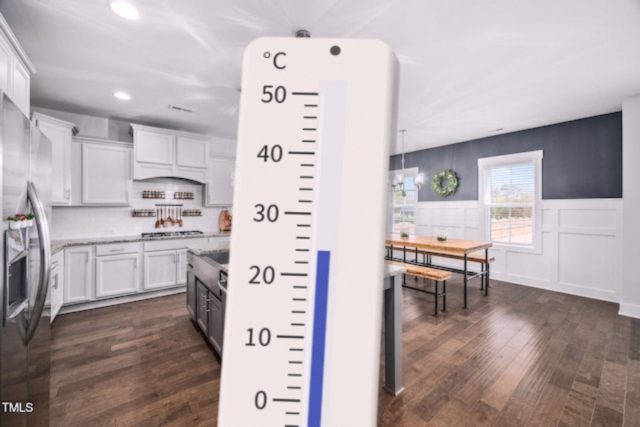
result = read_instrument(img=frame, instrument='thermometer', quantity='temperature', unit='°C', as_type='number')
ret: 24 °C
